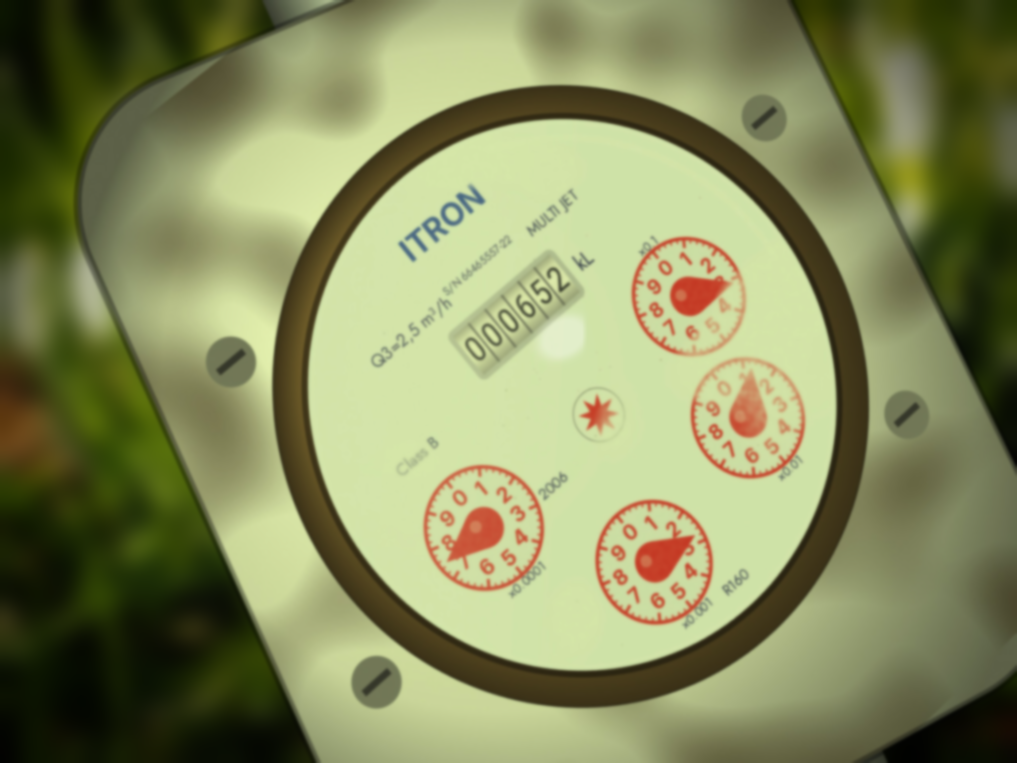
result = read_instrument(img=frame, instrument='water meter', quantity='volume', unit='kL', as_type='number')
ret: 652.3127 kL
